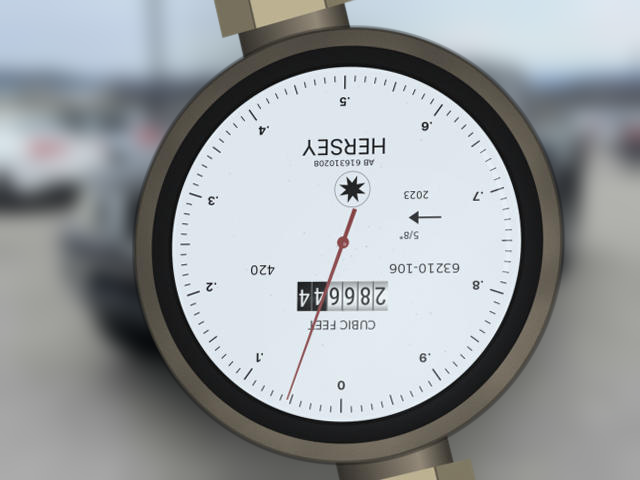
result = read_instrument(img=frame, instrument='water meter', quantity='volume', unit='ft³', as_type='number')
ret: 286644.05 ft³
